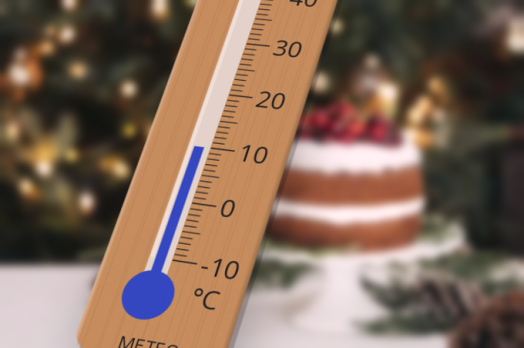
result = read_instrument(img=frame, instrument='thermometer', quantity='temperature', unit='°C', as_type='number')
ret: 10 °C
